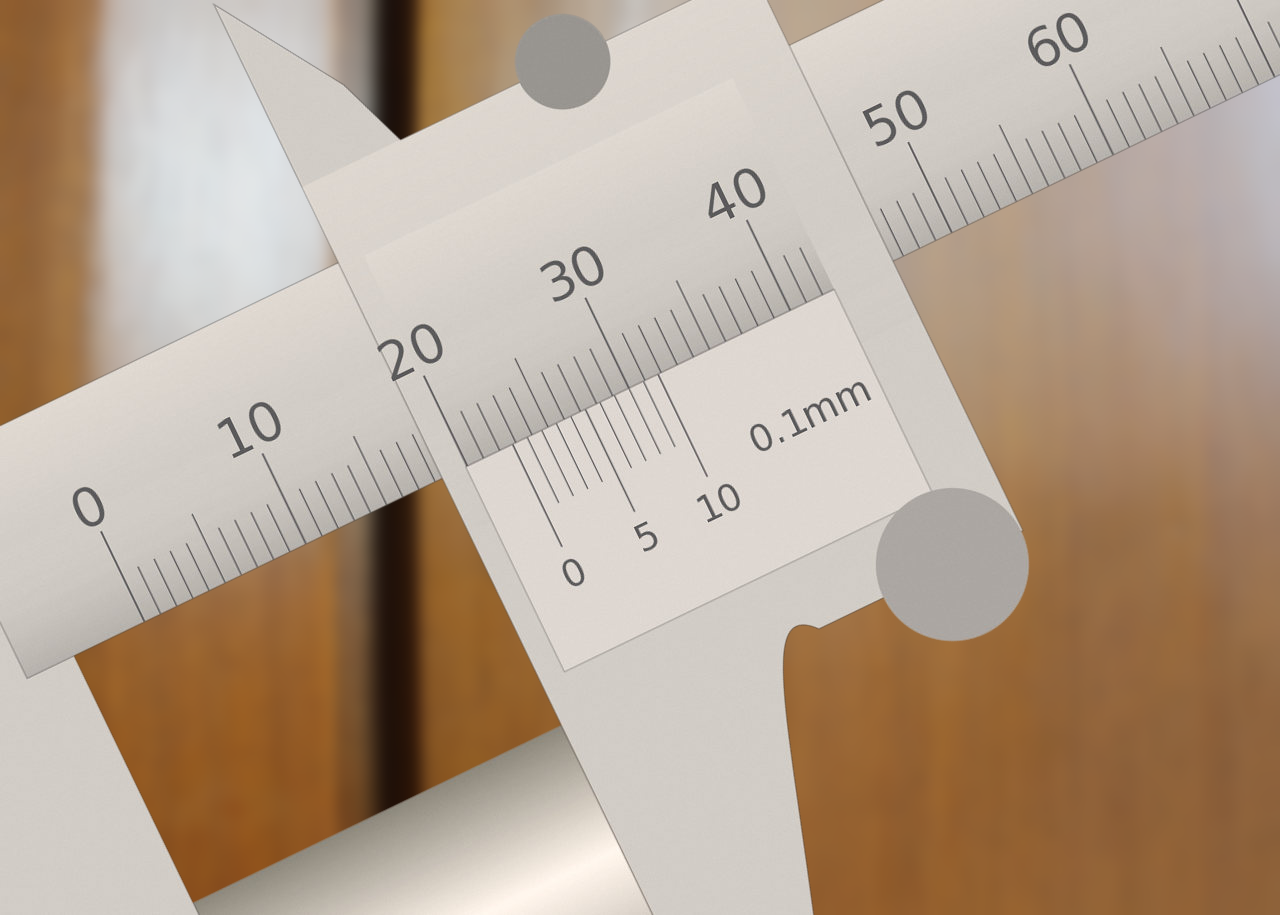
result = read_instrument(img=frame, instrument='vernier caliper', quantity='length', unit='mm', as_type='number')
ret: 22.8 mm
